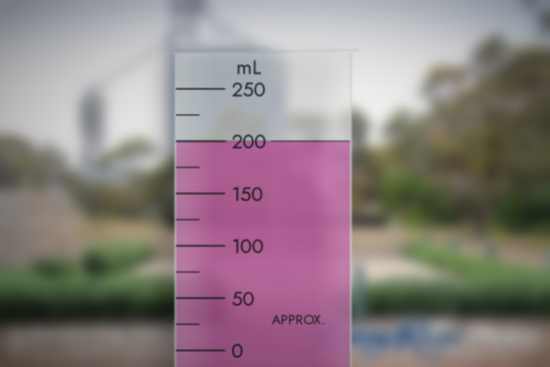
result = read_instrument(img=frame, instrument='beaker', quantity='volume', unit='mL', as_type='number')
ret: 200 mL
